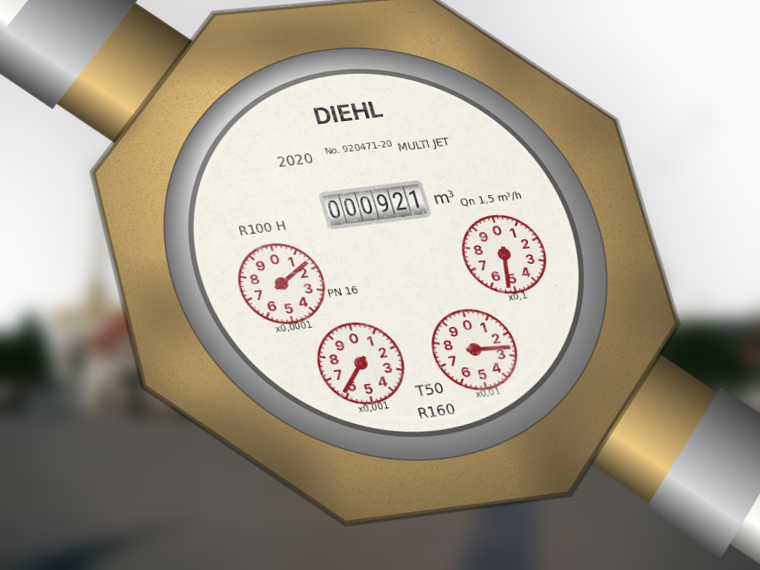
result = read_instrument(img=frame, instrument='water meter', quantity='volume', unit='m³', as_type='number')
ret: 921.5261 m³
